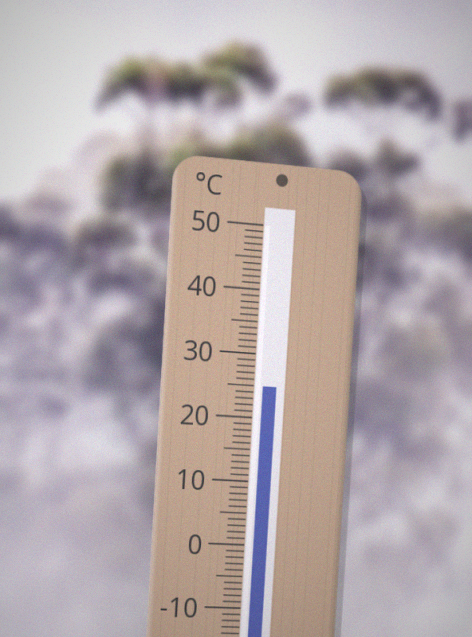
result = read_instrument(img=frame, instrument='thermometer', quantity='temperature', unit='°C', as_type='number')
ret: 25 °C
